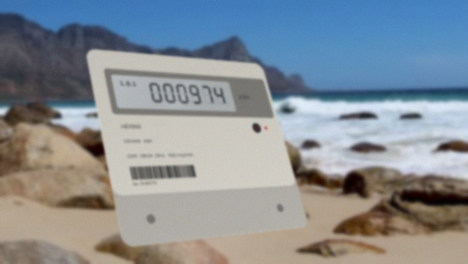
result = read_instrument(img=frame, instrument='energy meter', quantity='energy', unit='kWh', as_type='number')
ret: 974 kWh
